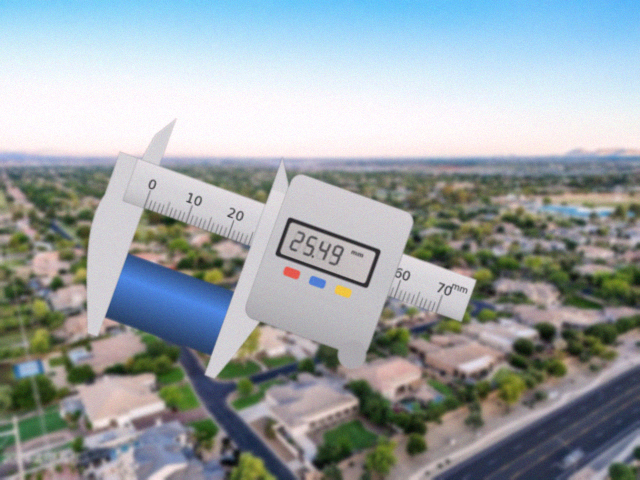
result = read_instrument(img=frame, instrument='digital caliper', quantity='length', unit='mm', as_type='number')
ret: 25.49 mm
